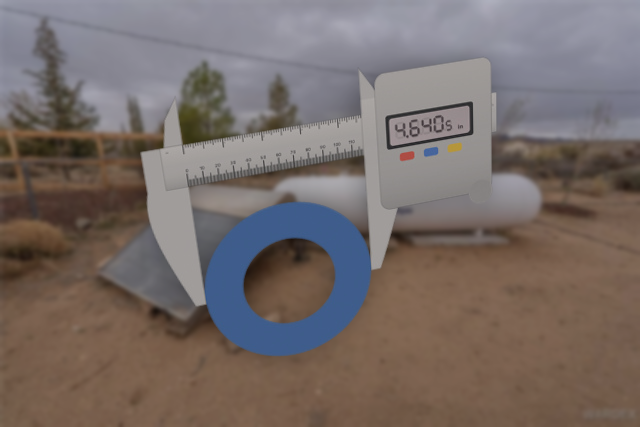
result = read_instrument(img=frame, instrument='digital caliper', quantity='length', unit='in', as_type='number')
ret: 4.6405 in
